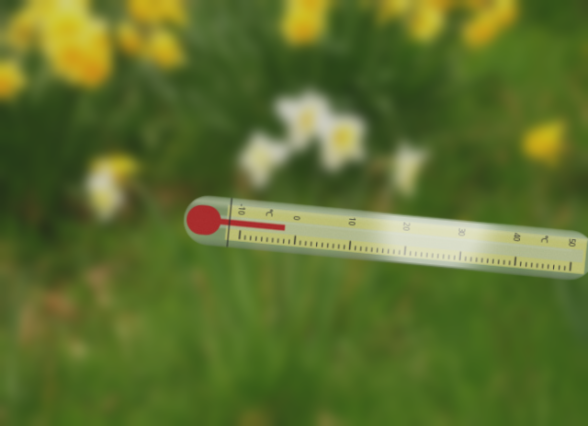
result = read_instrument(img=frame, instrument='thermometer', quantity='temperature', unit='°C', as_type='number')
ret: -2 °C
